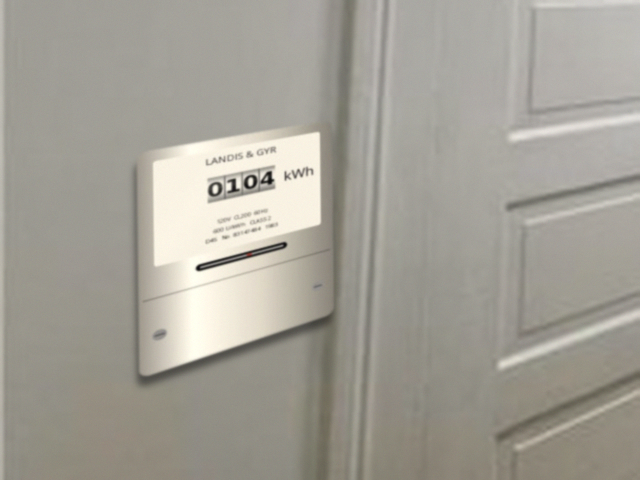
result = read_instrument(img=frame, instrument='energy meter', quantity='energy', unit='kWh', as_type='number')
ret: 104 kWh
